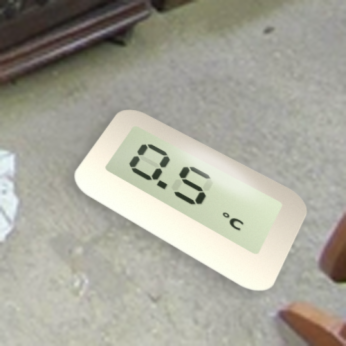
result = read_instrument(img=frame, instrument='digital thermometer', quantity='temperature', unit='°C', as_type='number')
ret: 0.5 °C
